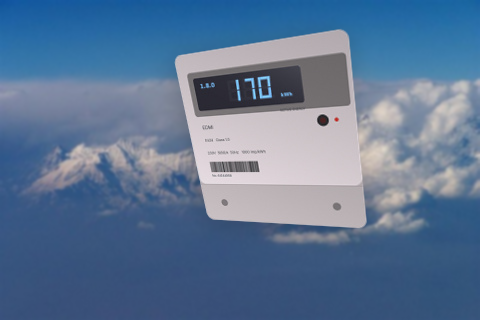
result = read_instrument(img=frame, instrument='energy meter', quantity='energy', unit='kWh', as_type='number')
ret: 170 kWh
